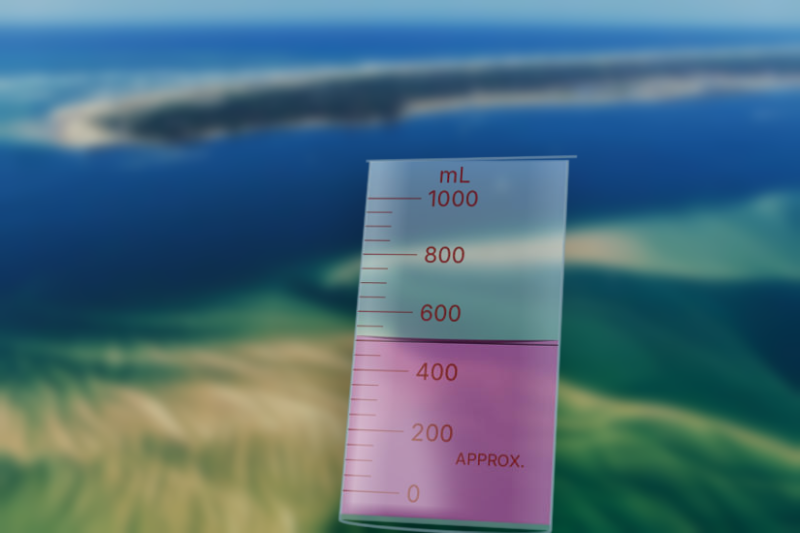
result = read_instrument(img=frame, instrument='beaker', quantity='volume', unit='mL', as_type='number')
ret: 500 mL
